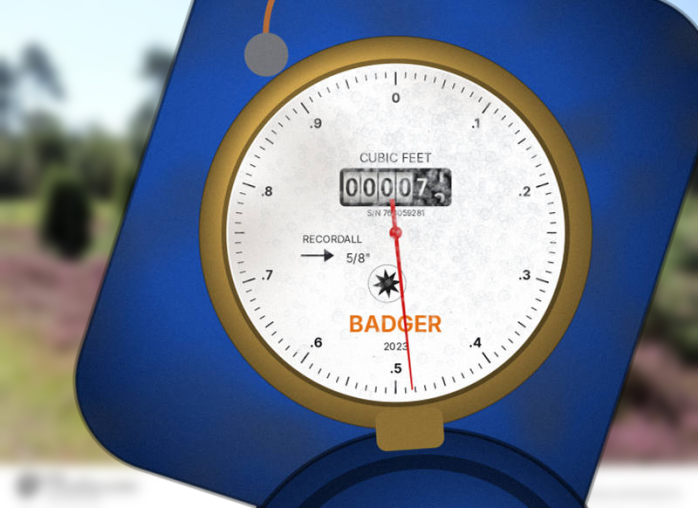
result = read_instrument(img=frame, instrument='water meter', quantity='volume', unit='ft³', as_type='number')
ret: 71.48 ft³
